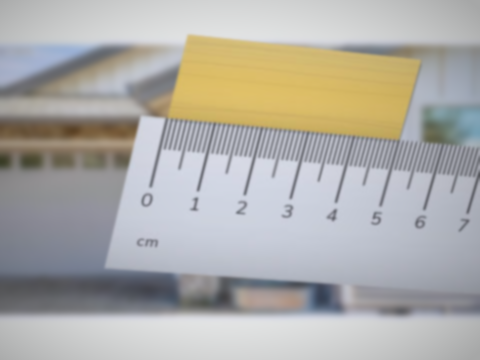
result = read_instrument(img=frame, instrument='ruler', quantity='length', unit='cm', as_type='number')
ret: 5 cm
